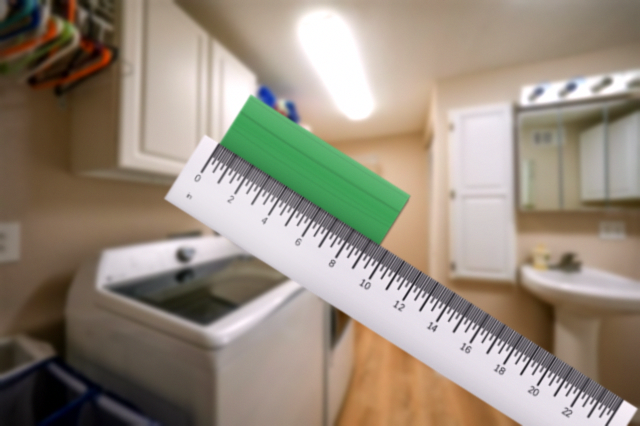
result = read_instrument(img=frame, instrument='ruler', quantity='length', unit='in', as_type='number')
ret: 9.5 in
